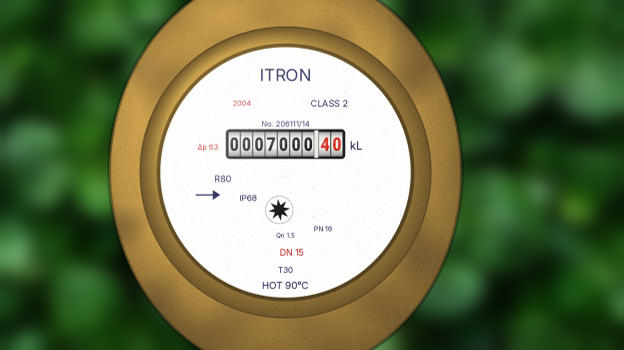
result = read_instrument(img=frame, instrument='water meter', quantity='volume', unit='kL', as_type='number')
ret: 7000.40 kL
